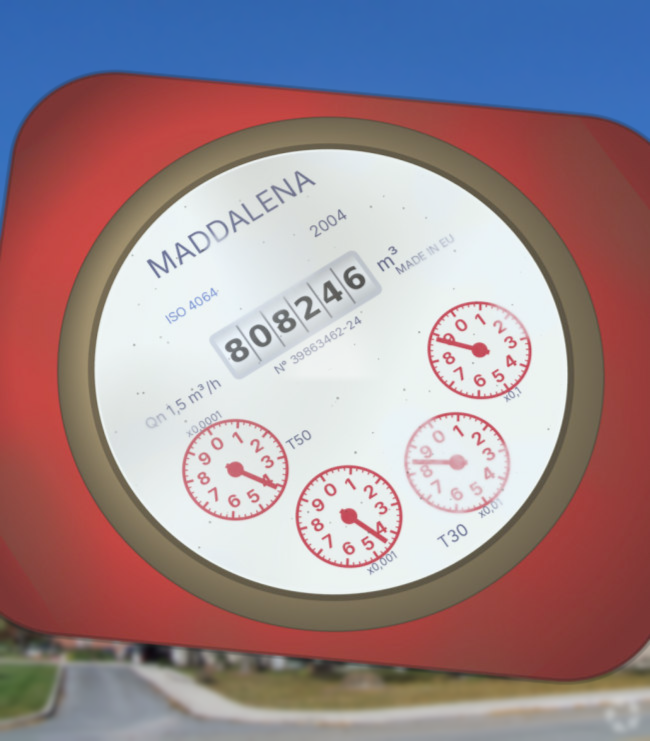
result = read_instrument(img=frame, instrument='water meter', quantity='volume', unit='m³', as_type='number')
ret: 808246.8844 m³
